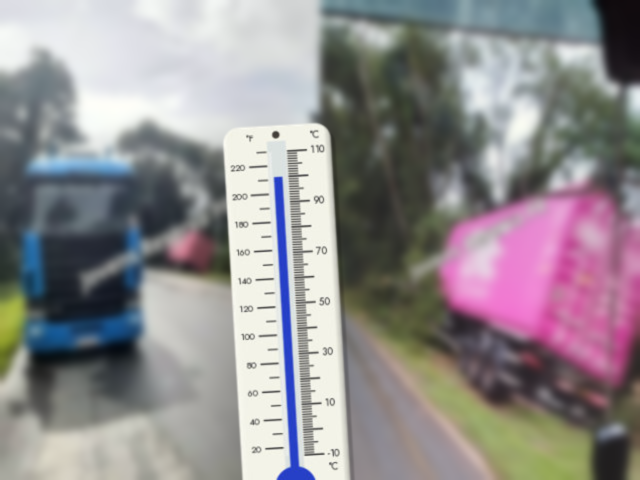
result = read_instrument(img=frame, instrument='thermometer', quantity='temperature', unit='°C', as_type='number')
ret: 100 °C
